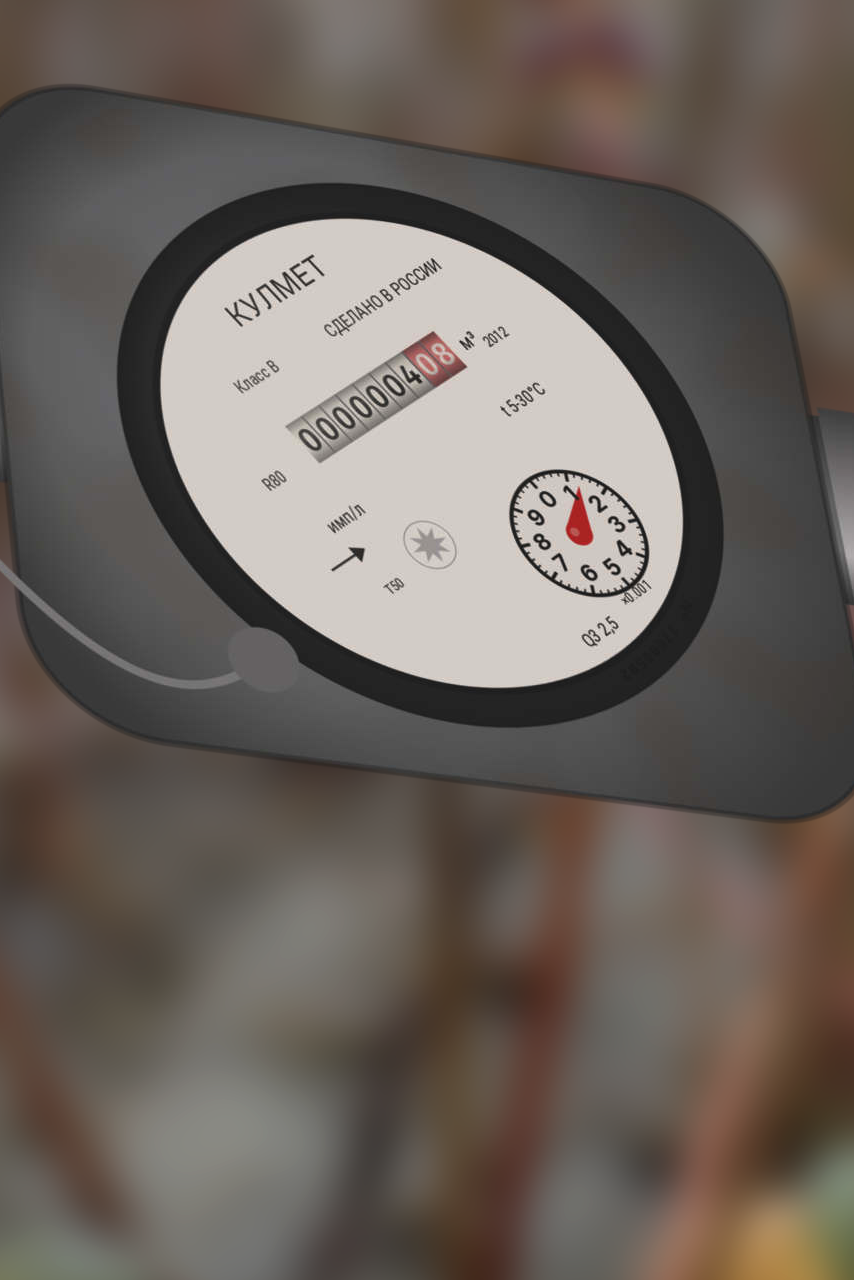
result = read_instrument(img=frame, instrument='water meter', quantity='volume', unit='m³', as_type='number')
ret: 4.081 m³
